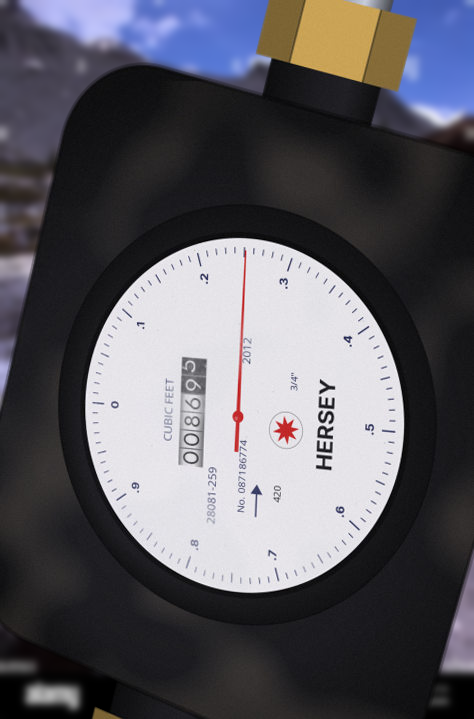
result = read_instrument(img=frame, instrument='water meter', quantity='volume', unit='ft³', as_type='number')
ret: 8695.25 ft³
